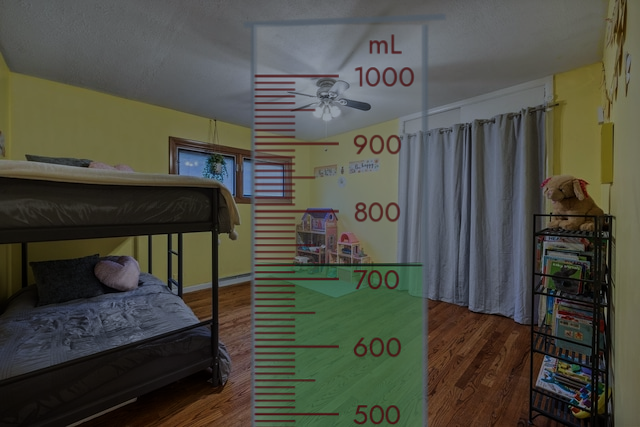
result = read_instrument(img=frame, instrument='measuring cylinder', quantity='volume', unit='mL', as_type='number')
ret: 720 mL
